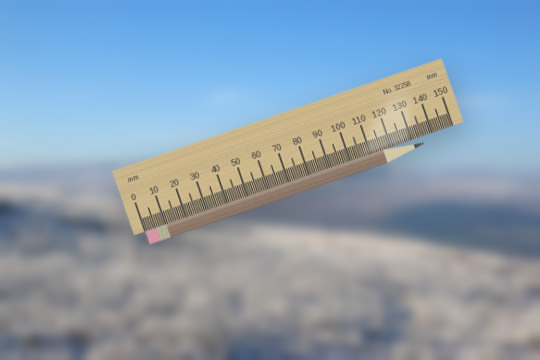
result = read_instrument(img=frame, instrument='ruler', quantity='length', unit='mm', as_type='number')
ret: 135 mm
